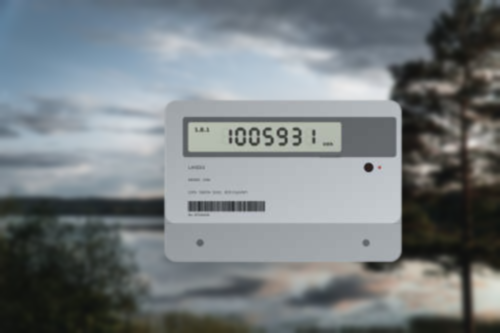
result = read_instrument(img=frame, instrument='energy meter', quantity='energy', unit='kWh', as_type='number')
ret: 1005931 kWh
